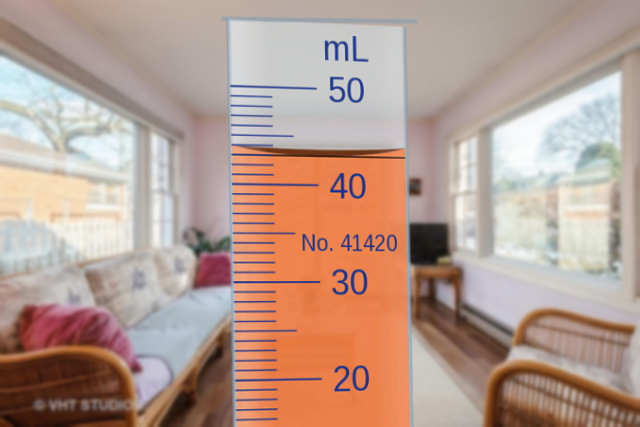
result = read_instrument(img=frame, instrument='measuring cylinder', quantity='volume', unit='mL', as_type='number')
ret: 43 mL
